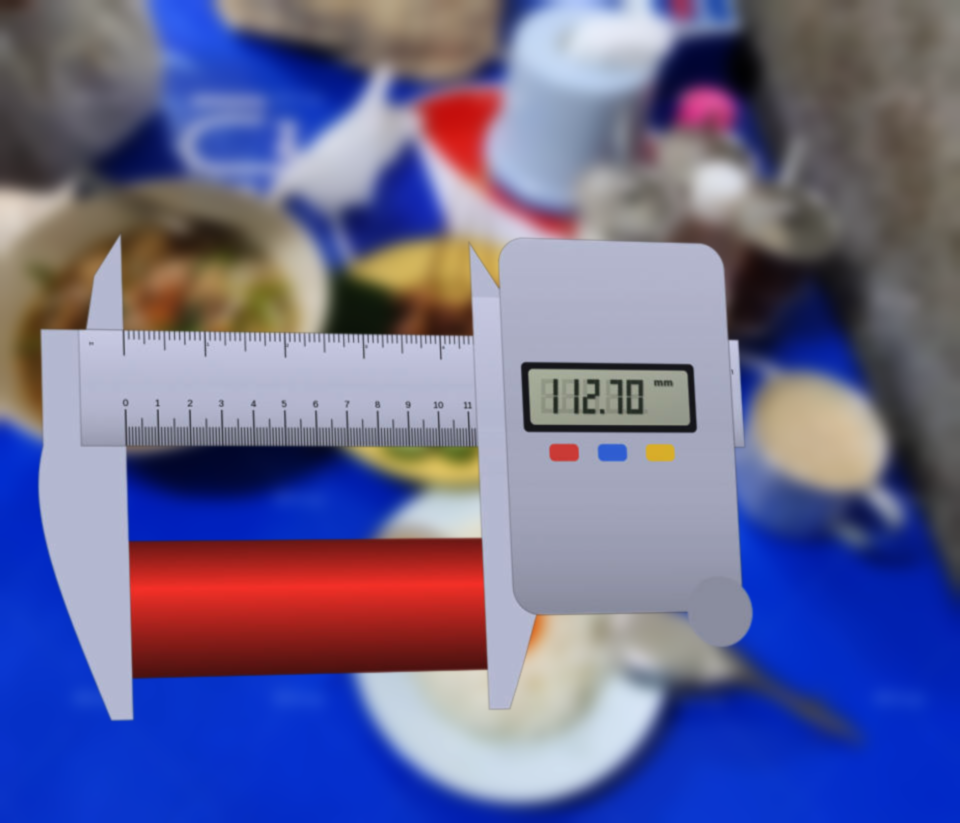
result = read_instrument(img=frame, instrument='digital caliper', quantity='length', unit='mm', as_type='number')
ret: 112.70 mm
